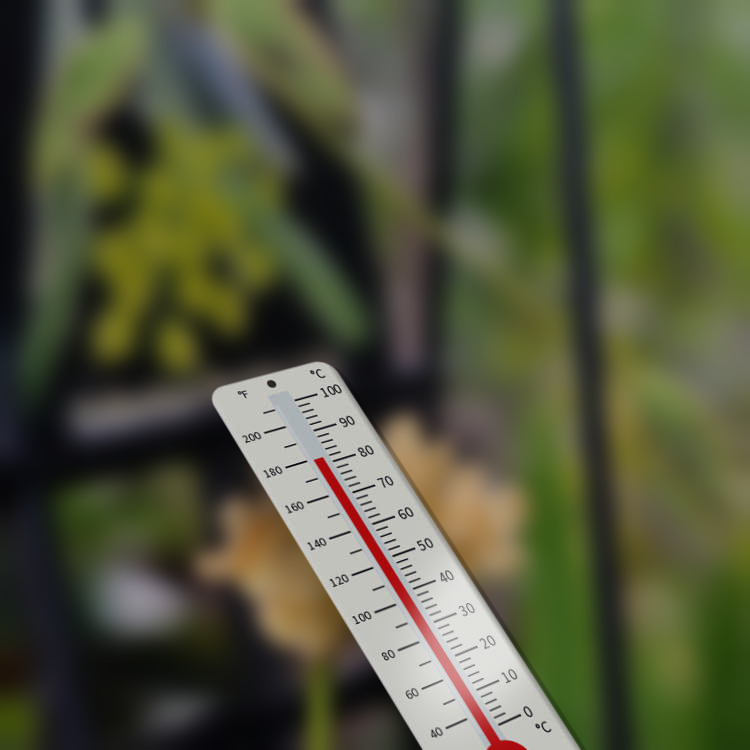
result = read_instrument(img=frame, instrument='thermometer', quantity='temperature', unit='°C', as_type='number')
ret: 82 °C
